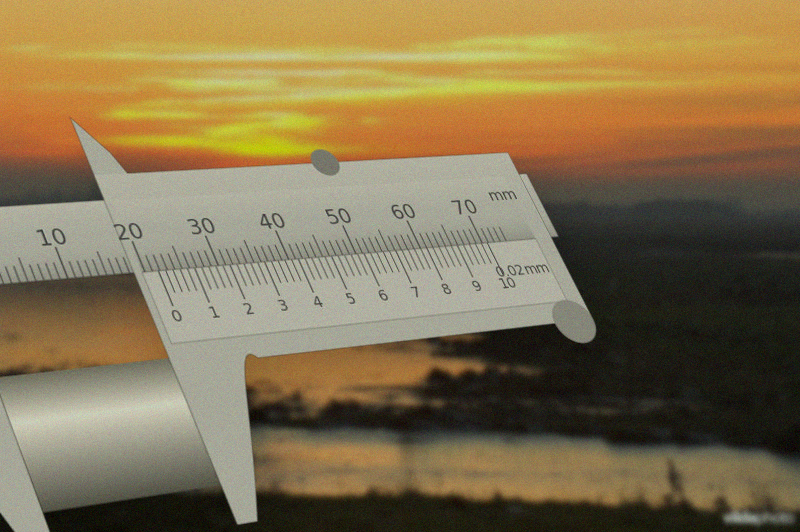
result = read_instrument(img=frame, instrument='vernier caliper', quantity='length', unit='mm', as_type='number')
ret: 21.8 mm
